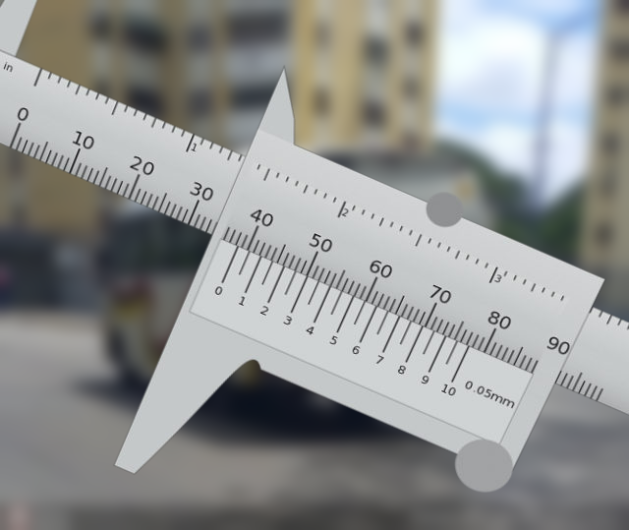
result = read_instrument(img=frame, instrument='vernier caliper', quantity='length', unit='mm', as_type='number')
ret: 38.4 mm
